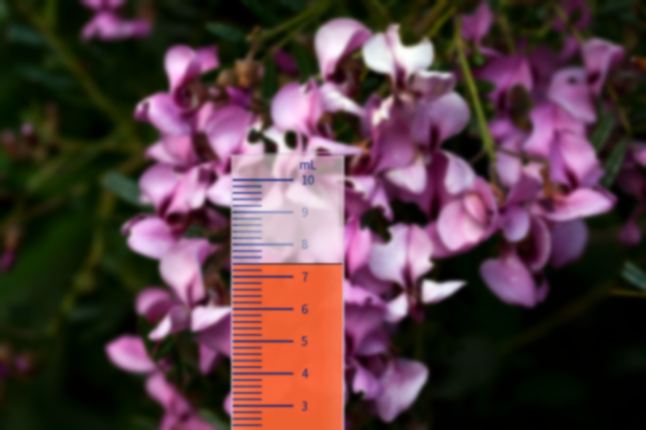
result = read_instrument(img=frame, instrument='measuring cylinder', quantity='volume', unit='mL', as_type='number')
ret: 7.4 mL
